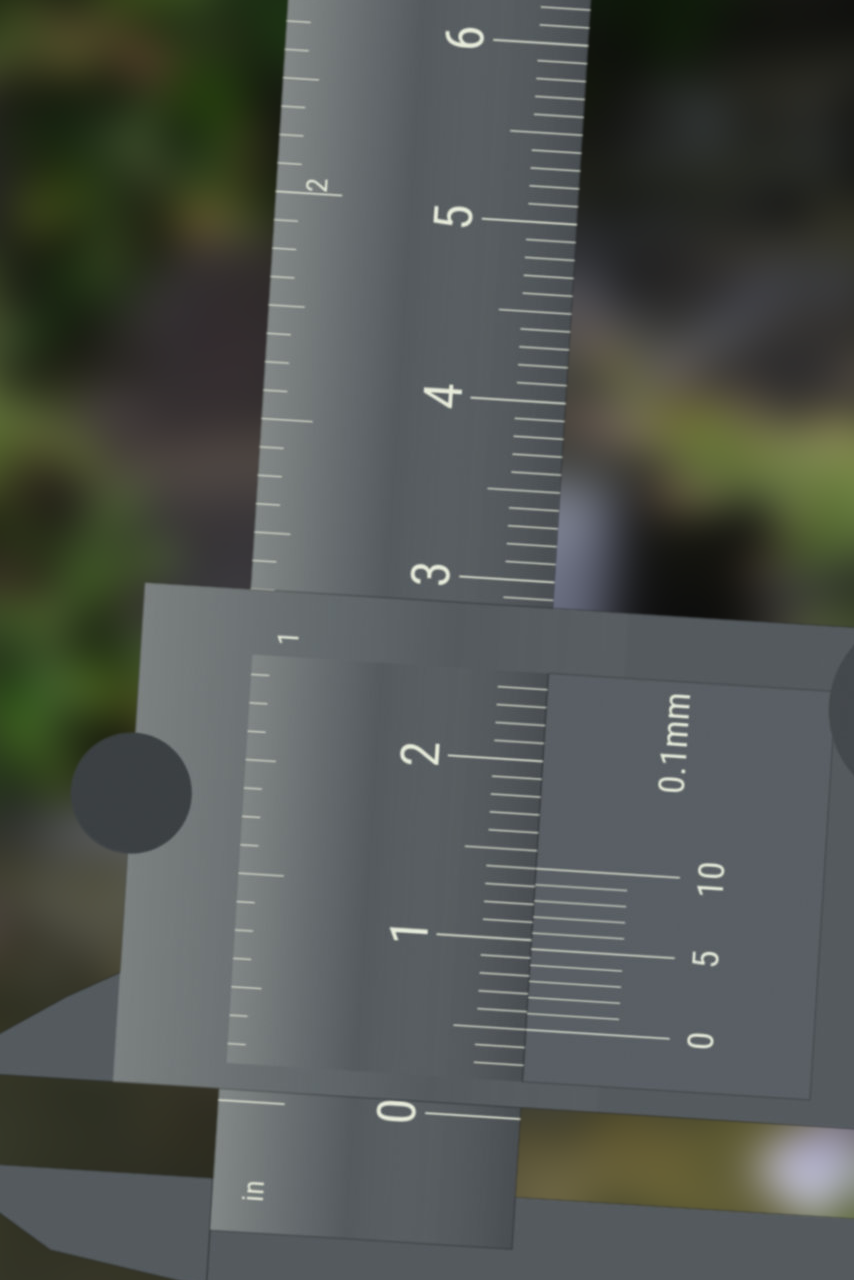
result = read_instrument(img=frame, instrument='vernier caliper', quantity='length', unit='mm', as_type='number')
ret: 5.0 mm
